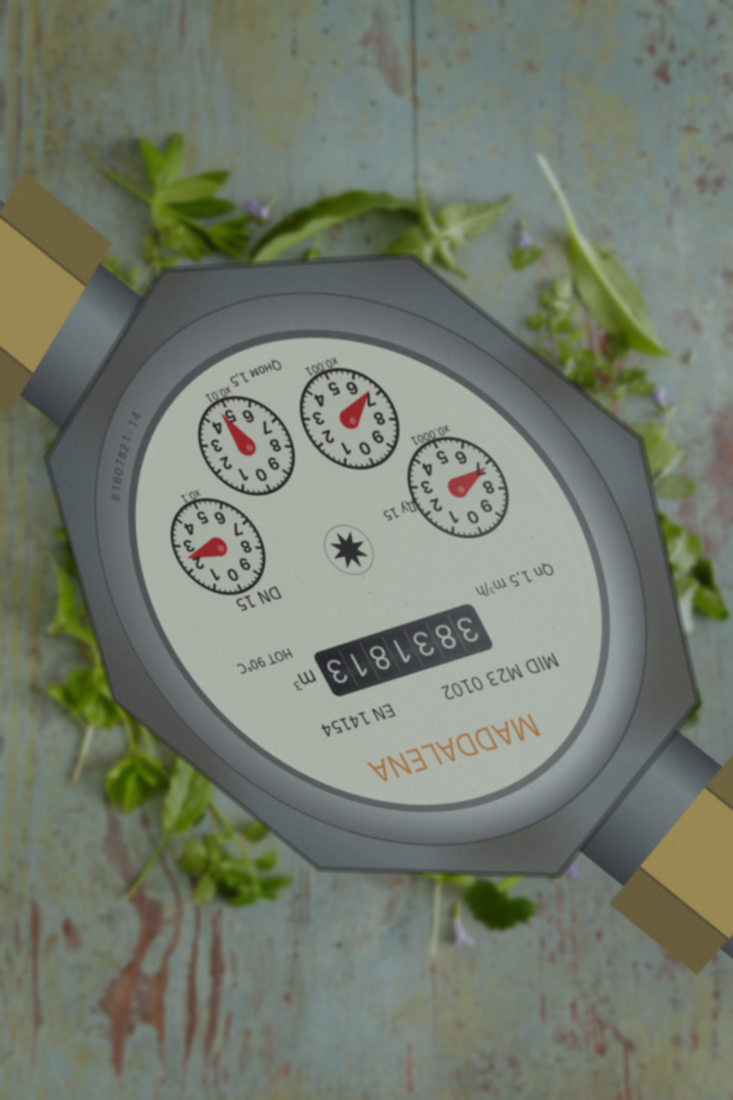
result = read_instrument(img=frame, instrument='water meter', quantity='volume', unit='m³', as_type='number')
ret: 3831813.2467 m³
